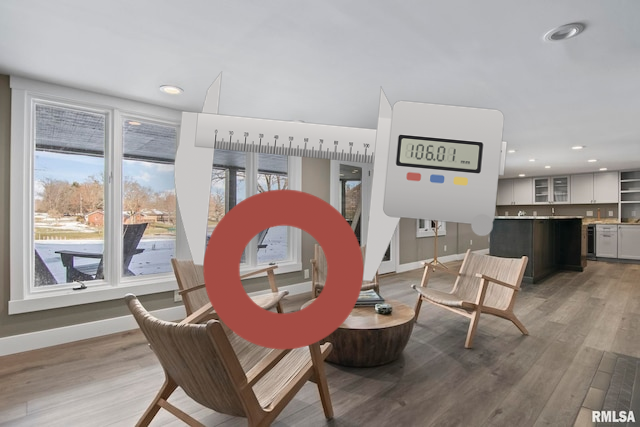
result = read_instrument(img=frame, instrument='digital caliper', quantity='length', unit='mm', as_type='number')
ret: 106.01 mm
